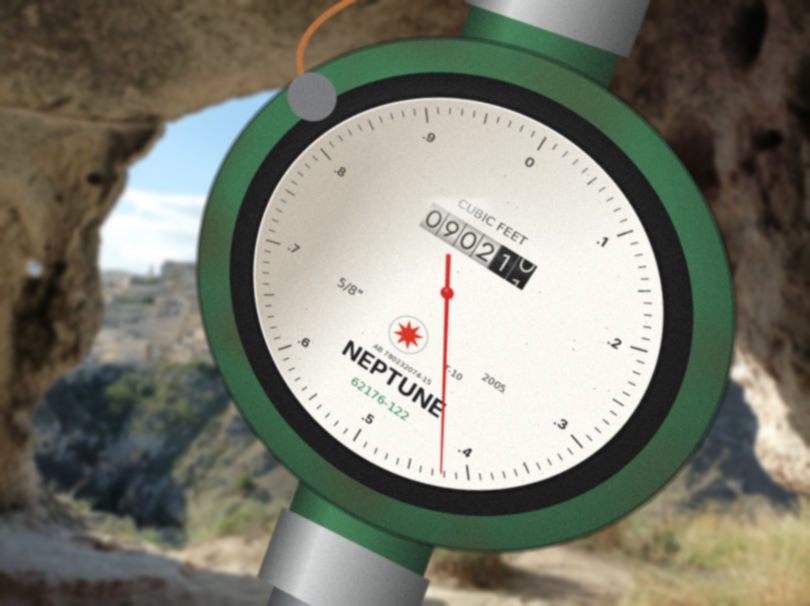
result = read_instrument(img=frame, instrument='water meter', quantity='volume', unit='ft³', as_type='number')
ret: 90210.42 ft³
